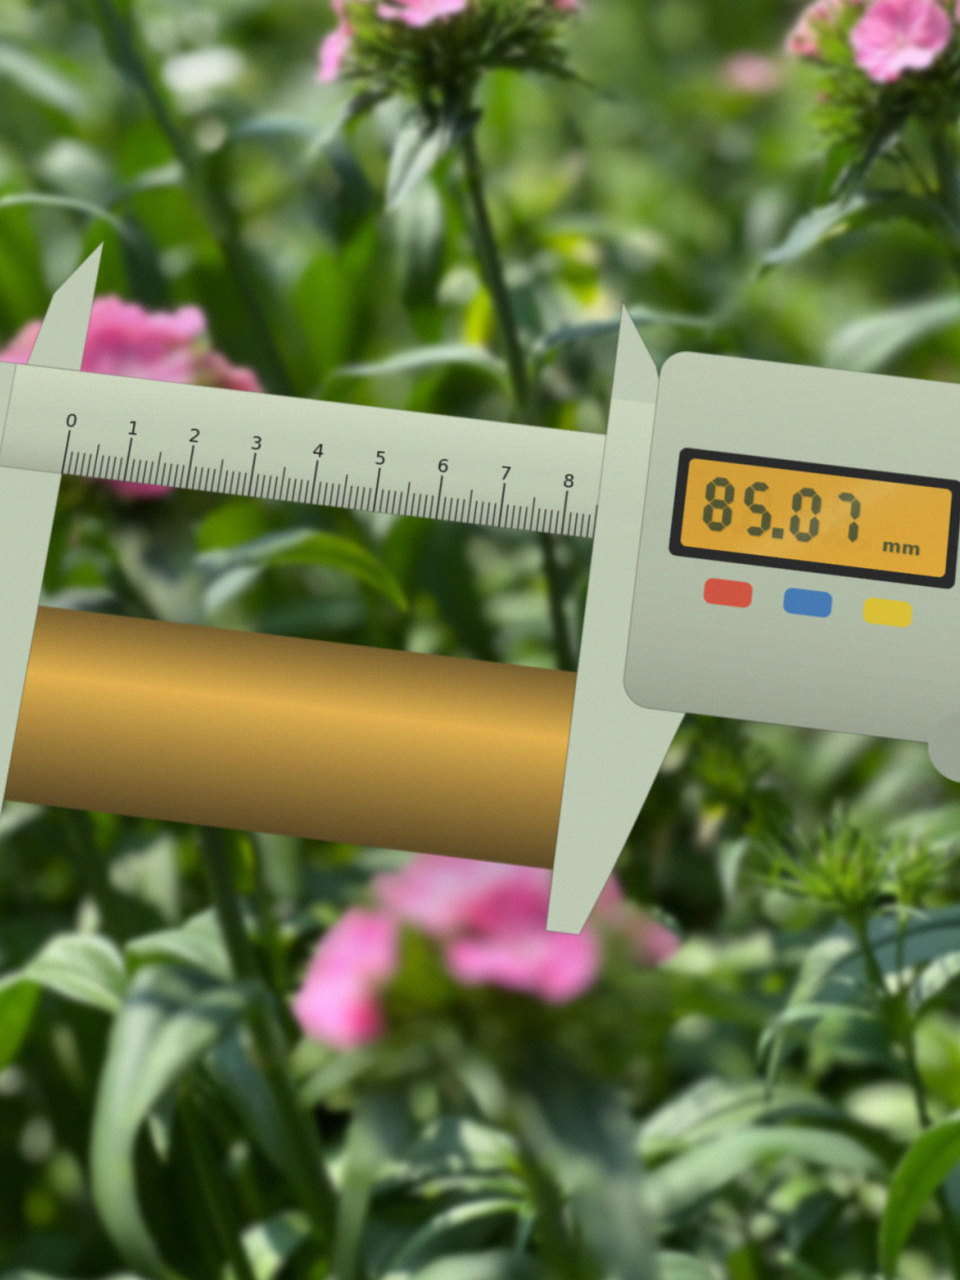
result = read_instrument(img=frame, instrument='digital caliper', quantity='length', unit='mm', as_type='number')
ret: 85.07 mm
